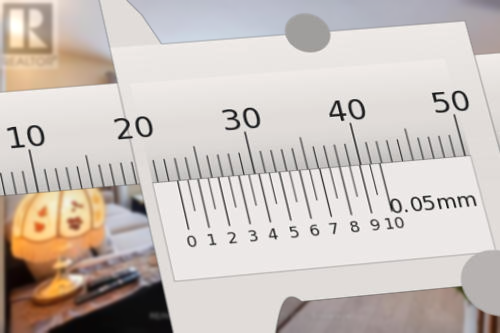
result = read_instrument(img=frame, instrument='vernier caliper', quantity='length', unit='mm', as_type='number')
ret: 22.8 mm
